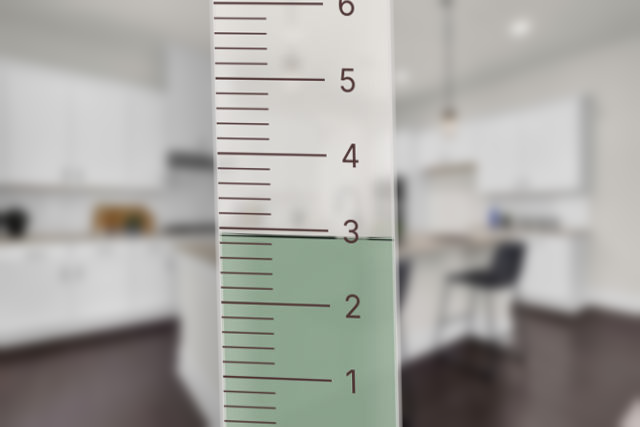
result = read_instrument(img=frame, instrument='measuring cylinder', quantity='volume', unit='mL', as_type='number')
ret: 2.9 mL
